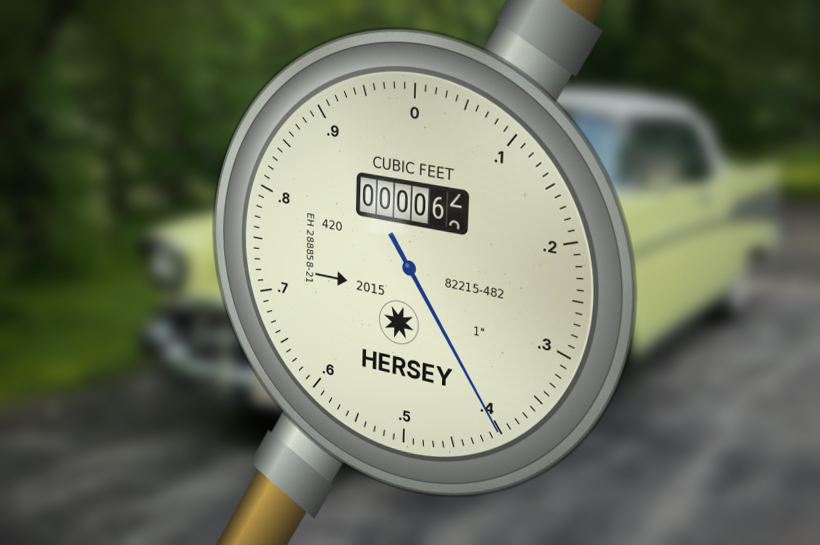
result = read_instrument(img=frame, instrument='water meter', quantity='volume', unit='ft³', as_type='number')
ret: 62.40 ft³
